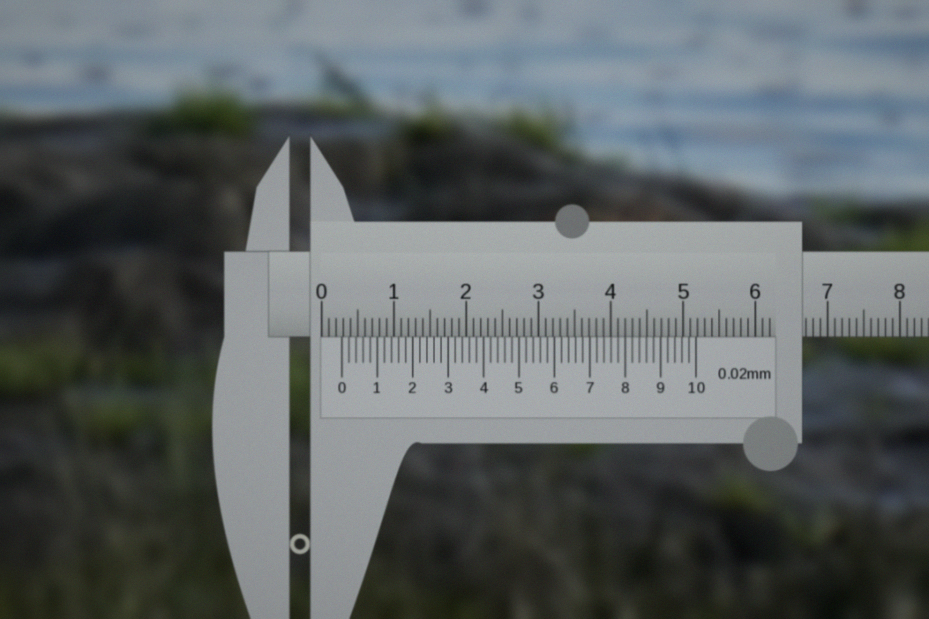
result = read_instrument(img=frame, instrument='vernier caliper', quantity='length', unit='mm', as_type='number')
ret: 2.8 mm
